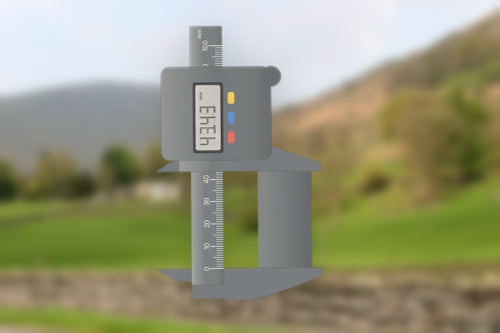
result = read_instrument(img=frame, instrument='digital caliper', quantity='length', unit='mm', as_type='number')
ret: 43.43 mm
